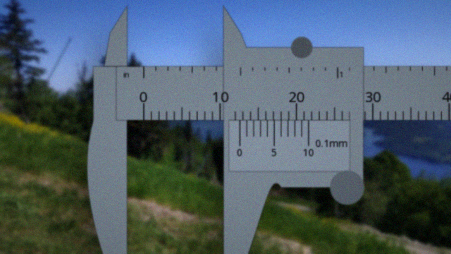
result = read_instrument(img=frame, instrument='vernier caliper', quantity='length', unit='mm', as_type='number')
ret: 12.6 mm
